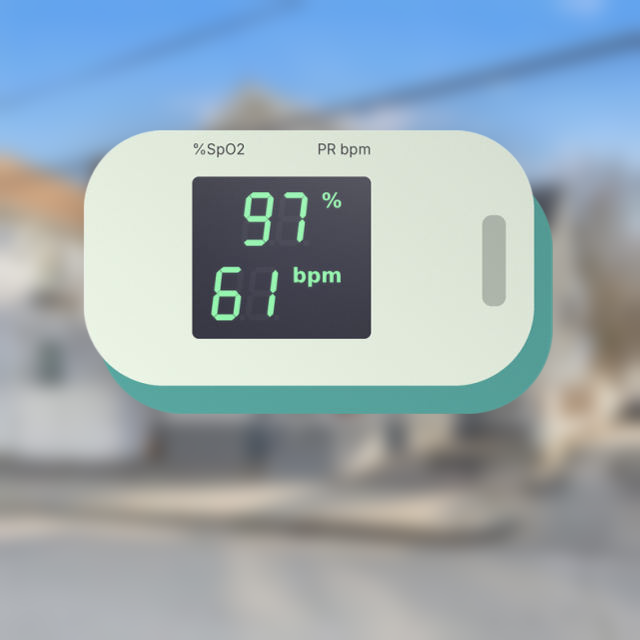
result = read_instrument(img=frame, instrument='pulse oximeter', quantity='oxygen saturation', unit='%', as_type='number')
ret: 97 %
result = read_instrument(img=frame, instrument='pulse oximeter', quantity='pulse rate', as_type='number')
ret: 61 bpm
